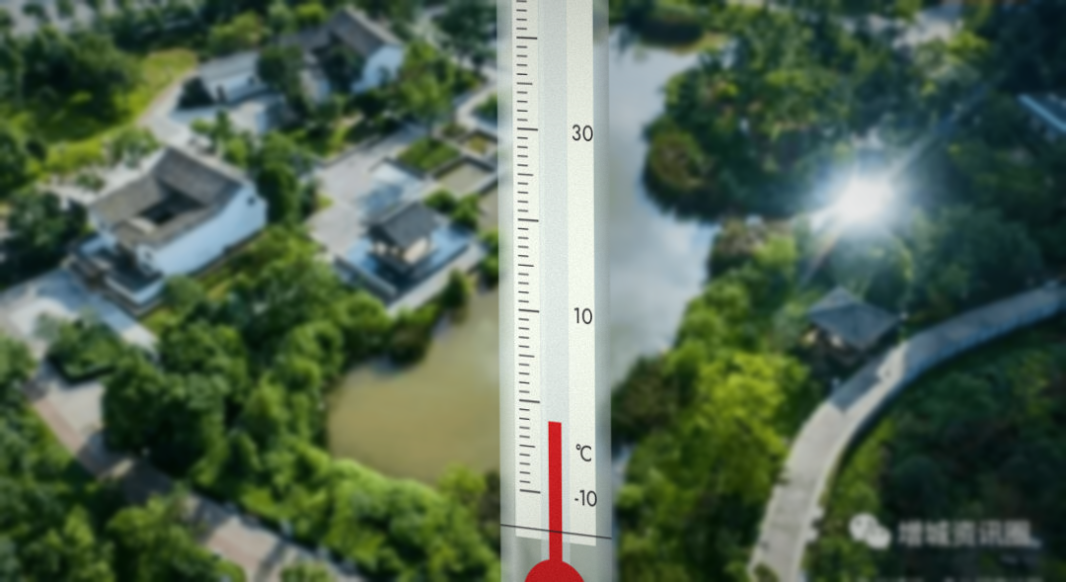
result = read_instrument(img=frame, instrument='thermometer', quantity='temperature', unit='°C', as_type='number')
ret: -2 °C
